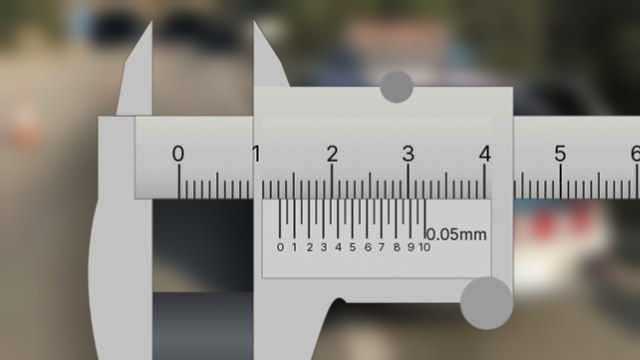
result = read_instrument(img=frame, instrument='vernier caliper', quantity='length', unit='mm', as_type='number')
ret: 13.2 mm
